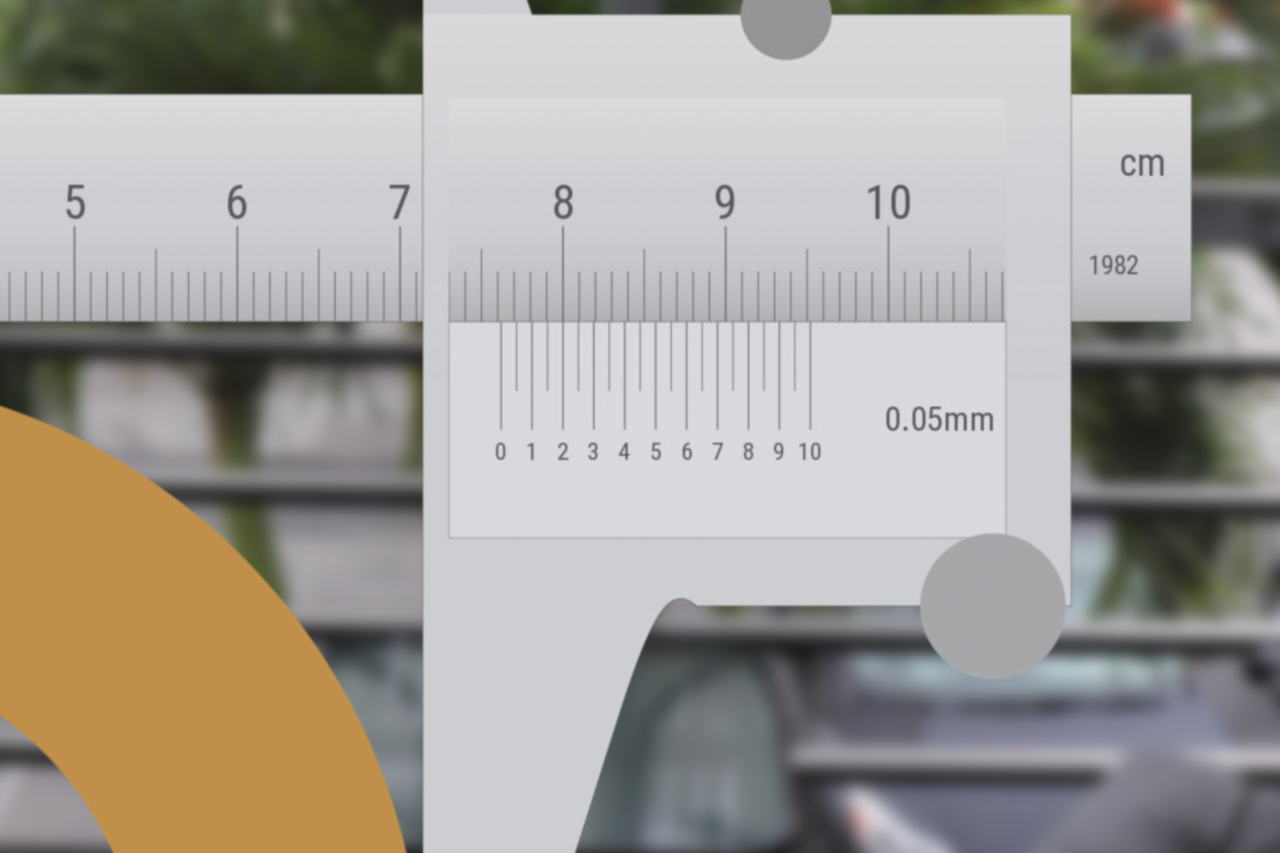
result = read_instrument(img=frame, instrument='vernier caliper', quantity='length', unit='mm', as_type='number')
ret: 76.2 mm
